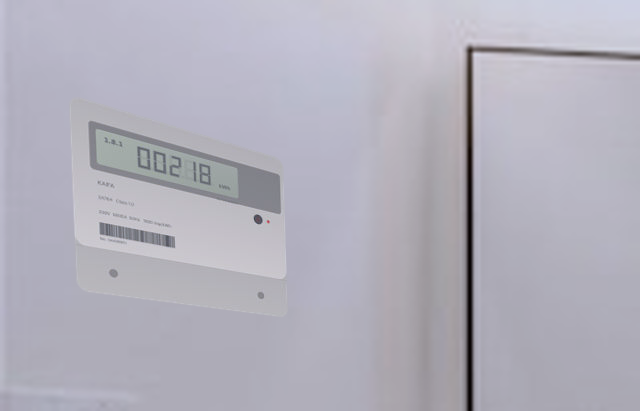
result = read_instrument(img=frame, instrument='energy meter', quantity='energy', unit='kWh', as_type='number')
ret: 218 kWh
